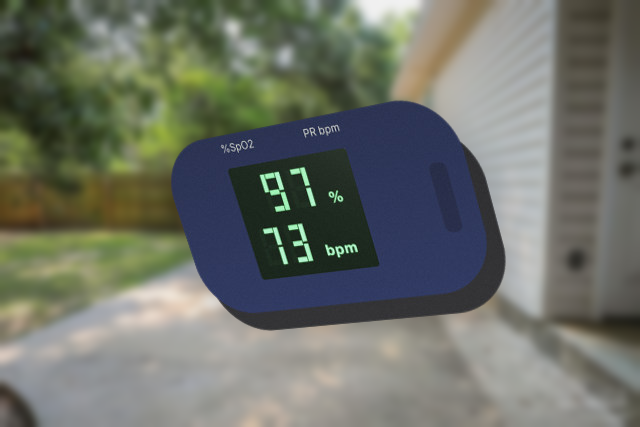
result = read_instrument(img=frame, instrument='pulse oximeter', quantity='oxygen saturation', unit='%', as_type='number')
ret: 97 %
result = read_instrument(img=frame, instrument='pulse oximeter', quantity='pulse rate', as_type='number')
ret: 73 bpm
